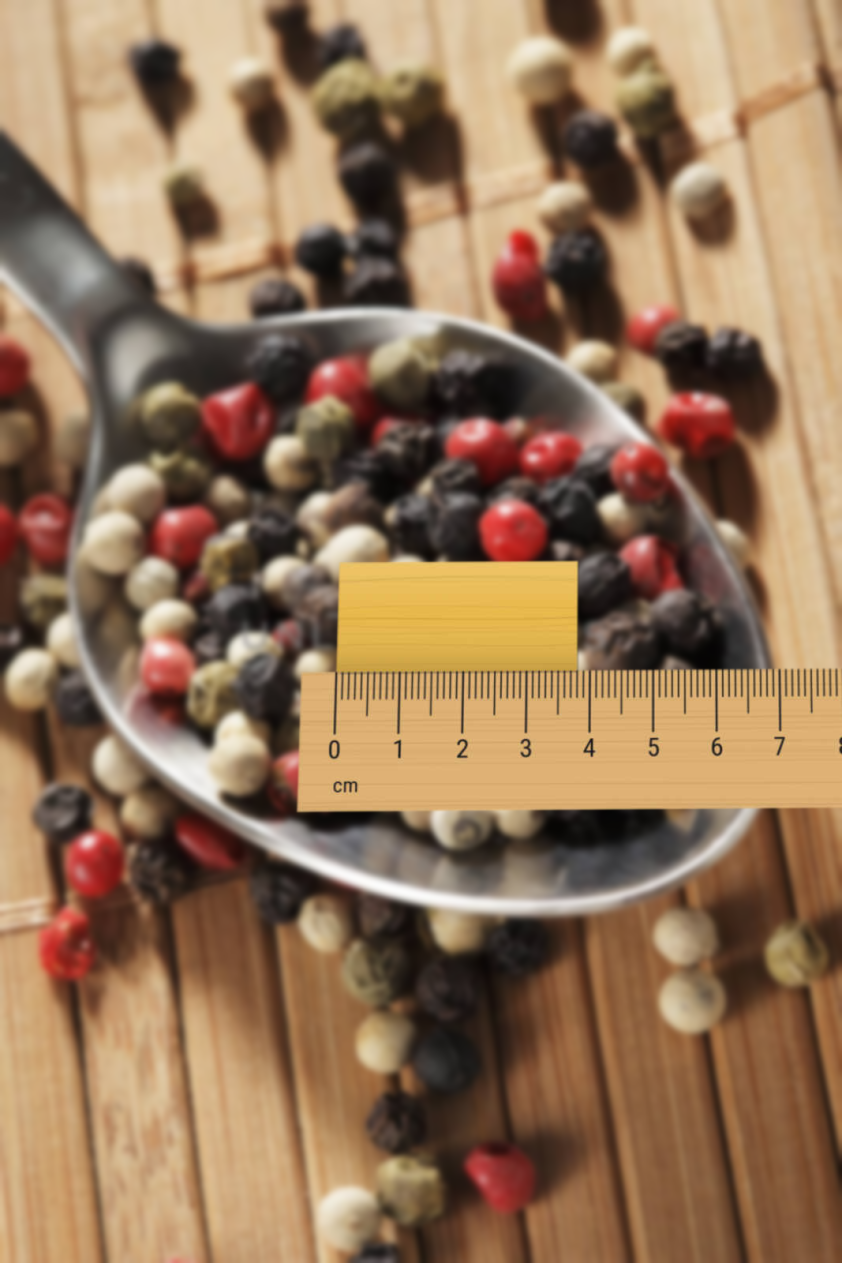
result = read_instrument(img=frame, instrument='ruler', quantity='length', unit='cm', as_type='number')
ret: 3.8 cm
